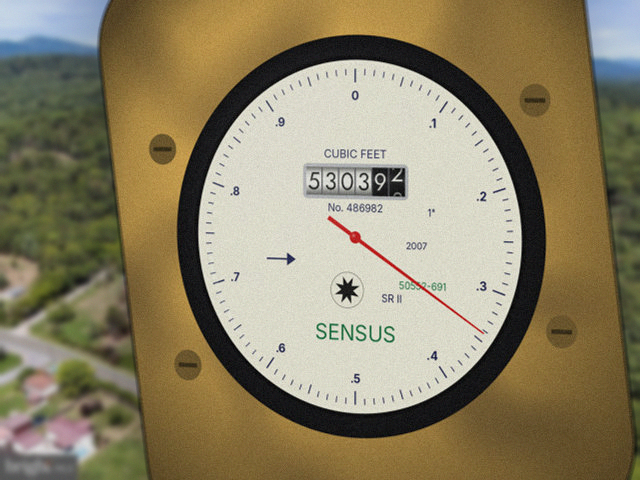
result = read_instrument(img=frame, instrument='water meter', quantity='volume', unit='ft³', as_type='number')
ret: 530392.34 ft³
